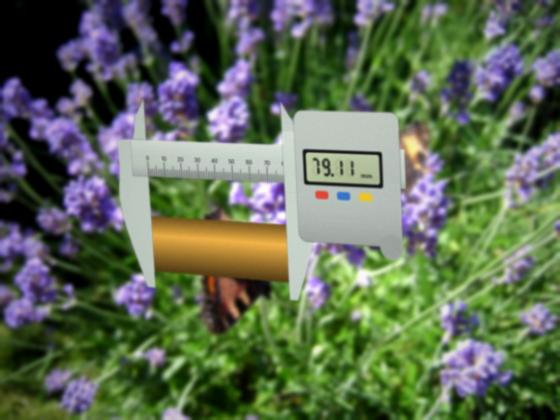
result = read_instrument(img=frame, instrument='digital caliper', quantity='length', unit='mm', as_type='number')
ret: 79.11 mm
